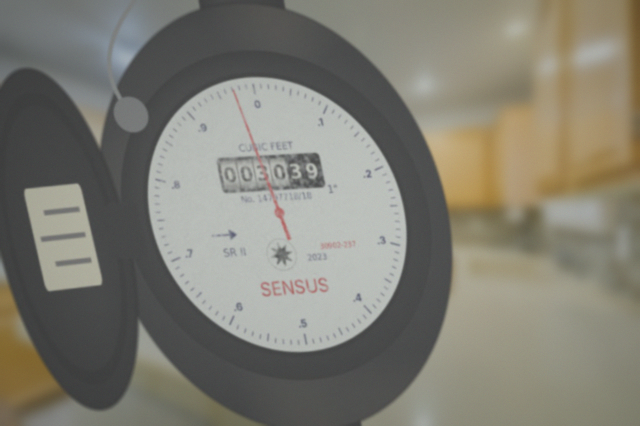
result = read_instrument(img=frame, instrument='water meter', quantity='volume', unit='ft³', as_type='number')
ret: 3038.97 ft³
